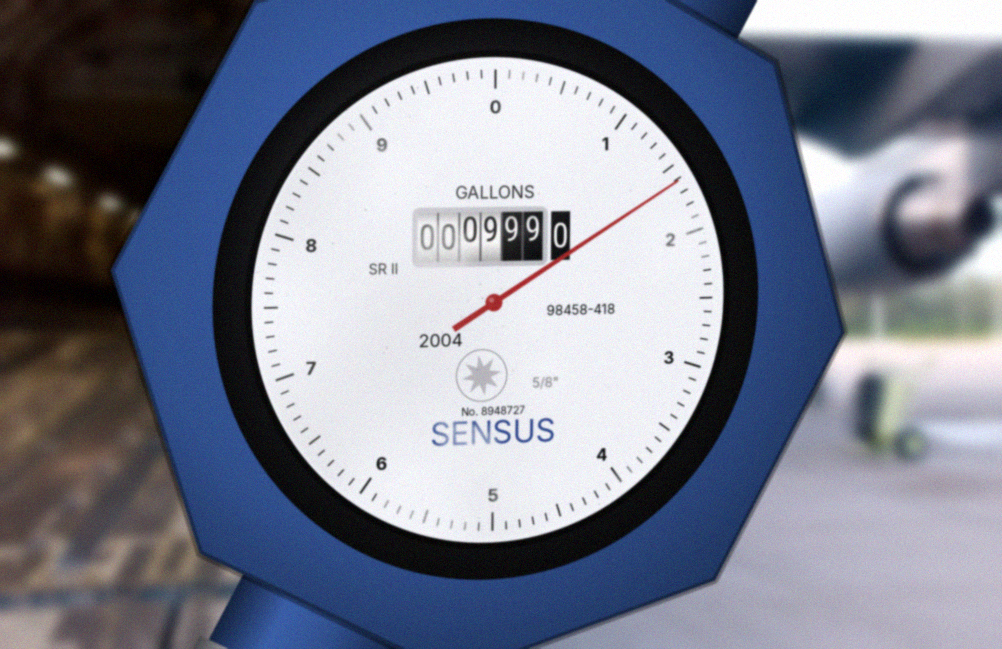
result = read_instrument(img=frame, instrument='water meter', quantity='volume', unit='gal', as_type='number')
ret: 9991.6 gal
